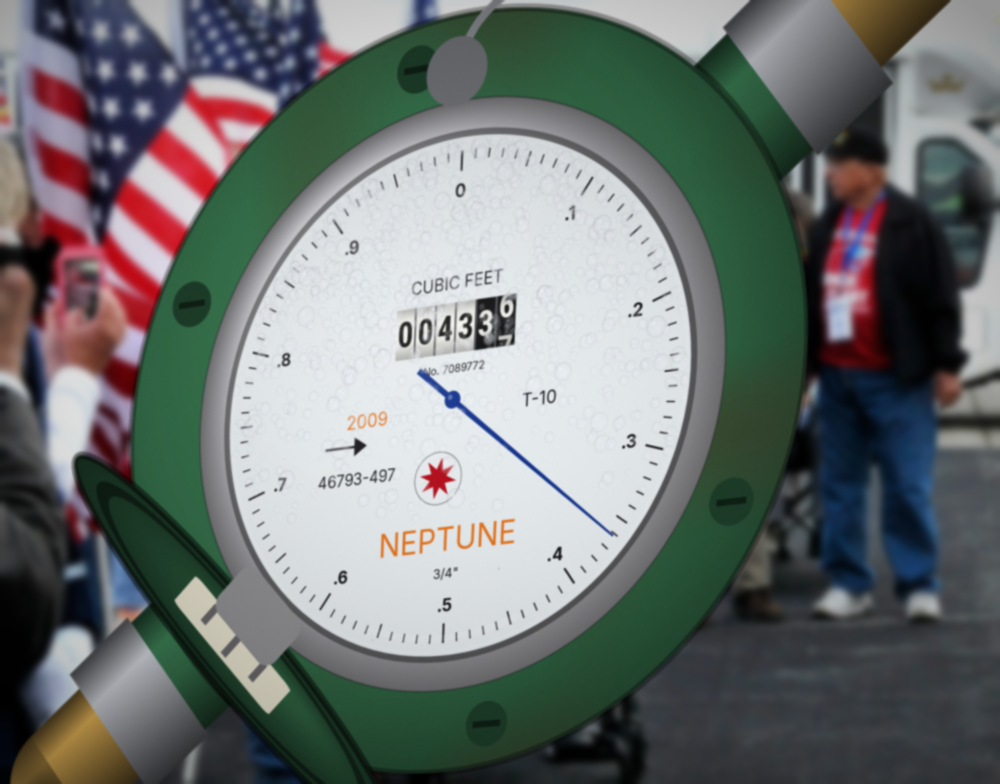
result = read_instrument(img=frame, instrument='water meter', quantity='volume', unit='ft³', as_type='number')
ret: 4336.36 ft³
